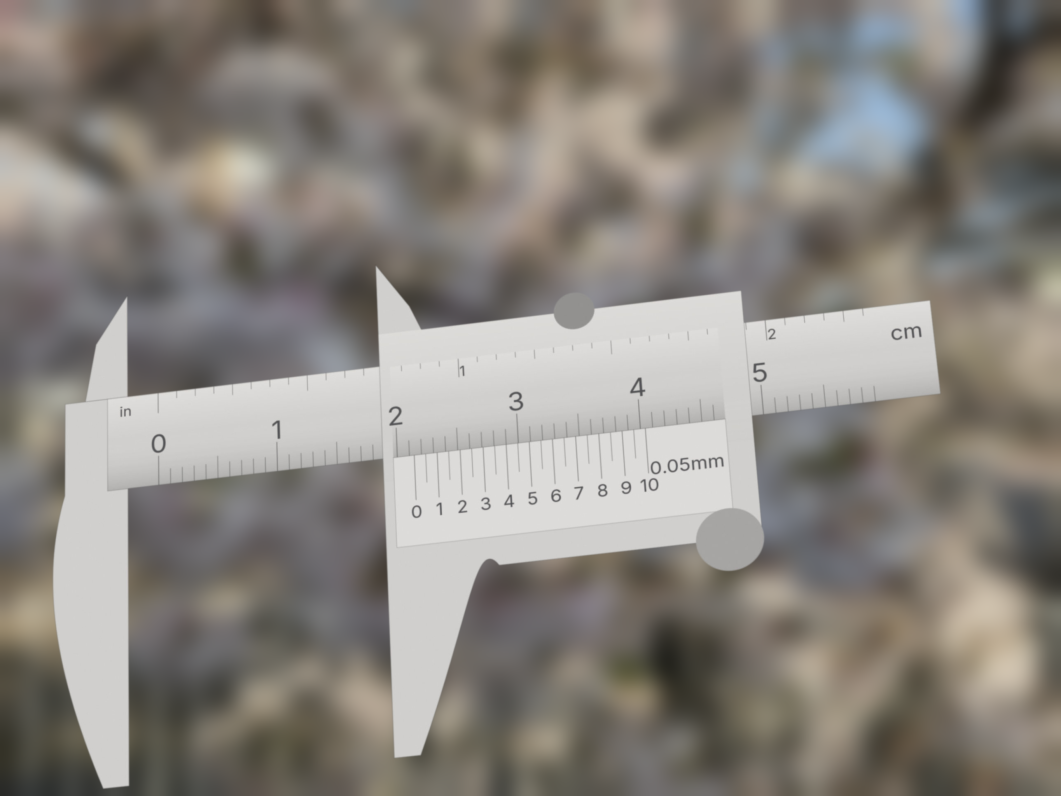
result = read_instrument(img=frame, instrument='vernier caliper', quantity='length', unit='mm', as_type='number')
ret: 21.4 mm
